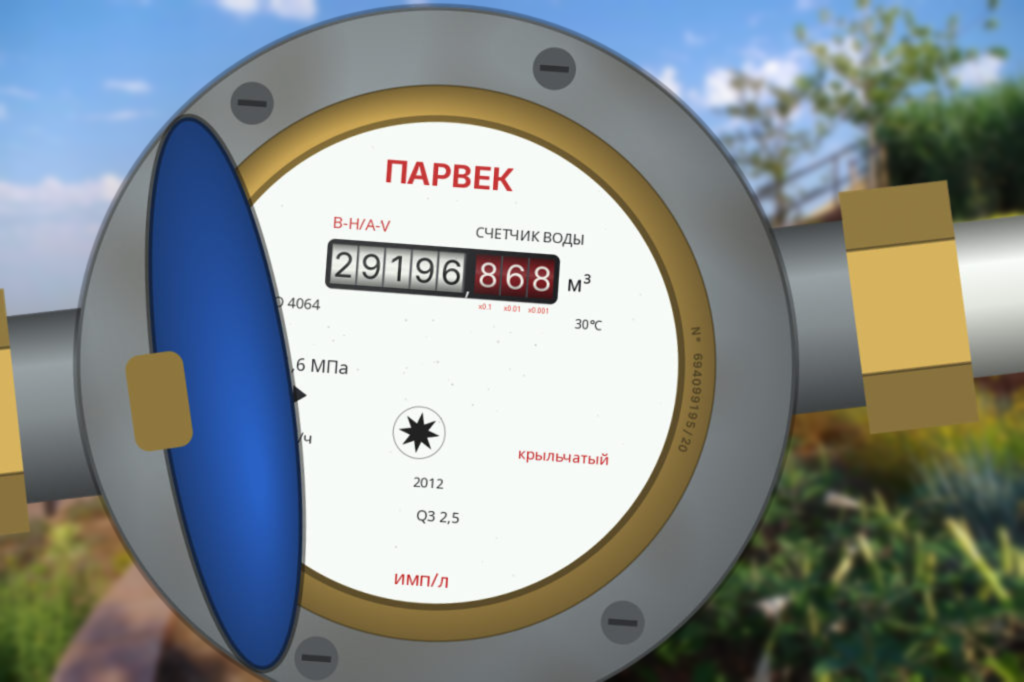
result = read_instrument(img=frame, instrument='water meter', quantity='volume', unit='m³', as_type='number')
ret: 29196.868 m³
